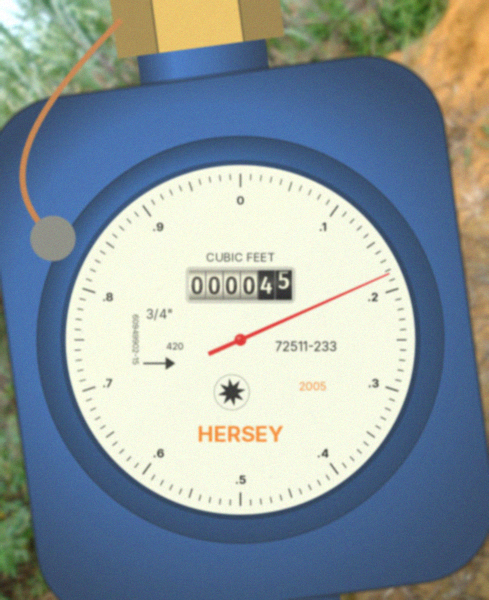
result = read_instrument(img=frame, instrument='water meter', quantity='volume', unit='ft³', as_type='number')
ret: 45.18 ft³
